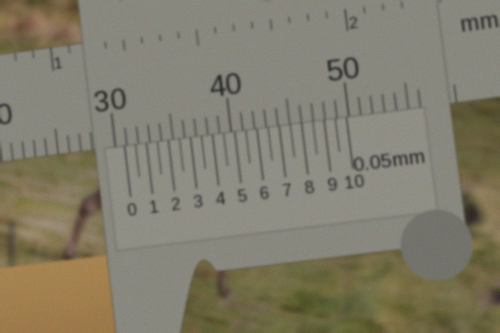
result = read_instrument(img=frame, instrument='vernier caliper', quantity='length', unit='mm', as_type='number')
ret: 30.8 mm
